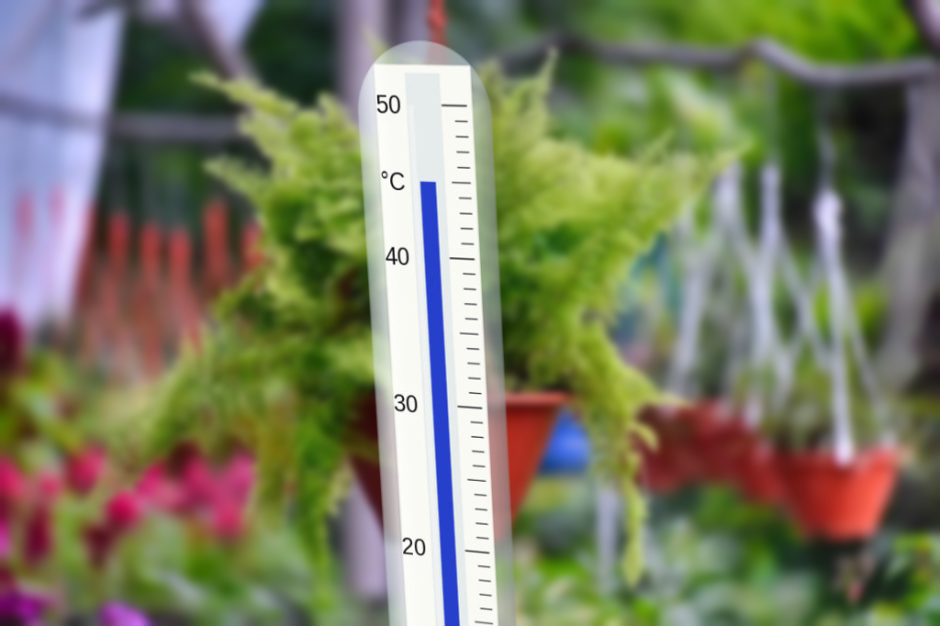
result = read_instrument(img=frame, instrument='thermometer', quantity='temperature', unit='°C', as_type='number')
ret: 45 °C
